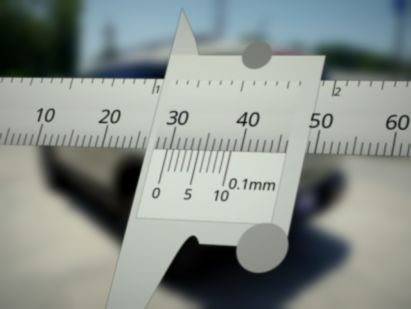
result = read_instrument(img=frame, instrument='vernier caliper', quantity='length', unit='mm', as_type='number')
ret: 29.6 mm
